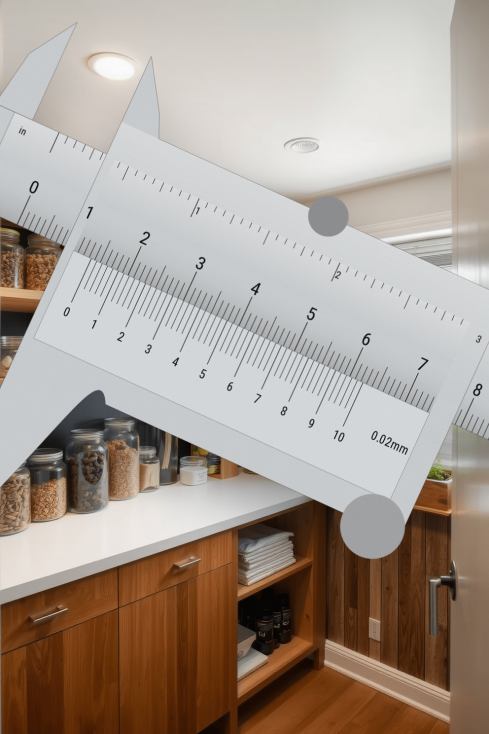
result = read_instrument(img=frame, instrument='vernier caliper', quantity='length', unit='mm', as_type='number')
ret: 13.4 mm
